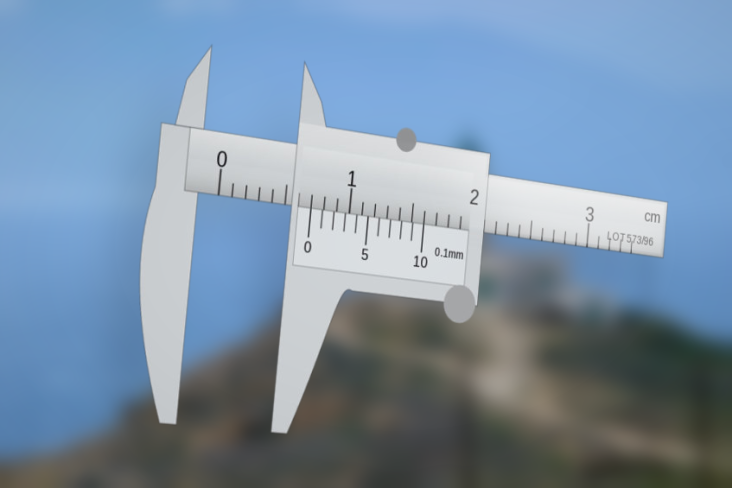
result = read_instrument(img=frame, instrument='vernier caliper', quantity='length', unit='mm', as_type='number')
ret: 7.0 mm
